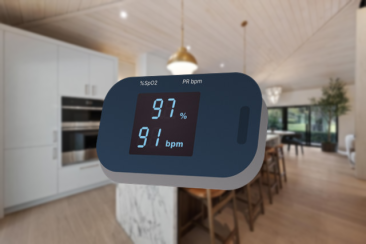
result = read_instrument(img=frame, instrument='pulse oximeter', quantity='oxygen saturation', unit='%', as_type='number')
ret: 97 %
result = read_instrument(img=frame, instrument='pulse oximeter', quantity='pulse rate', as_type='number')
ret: 91 bpm
